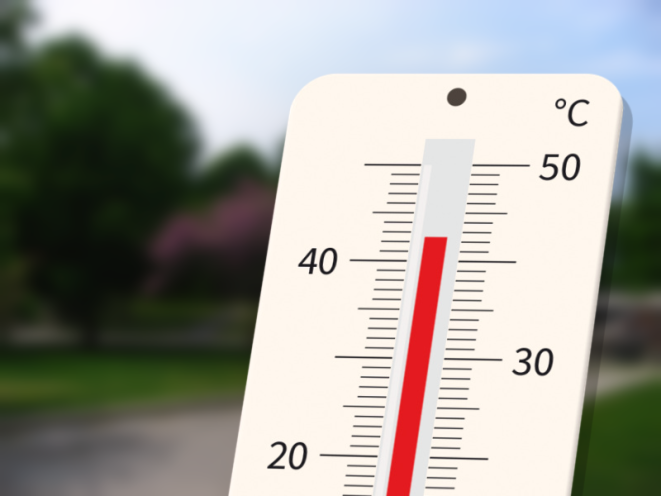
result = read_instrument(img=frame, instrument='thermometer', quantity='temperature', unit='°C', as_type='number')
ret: 42.5 °C
